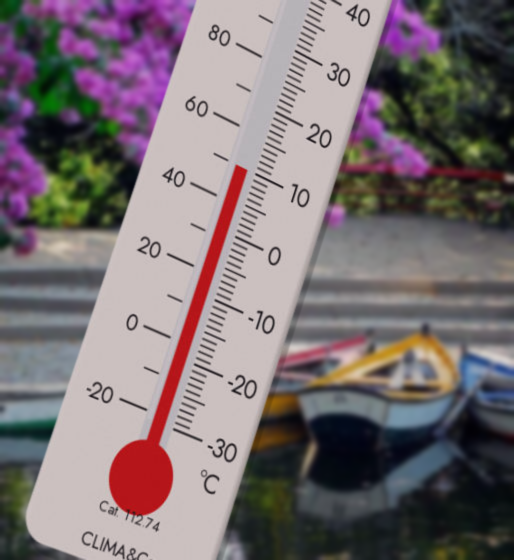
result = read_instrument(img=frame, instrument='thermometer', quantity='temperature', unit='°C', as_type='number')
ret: 10 °C
